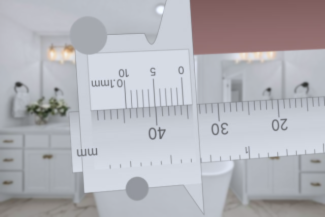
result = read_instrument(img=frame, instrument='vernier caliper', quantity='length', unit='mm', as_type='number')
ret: 35.6 mm
